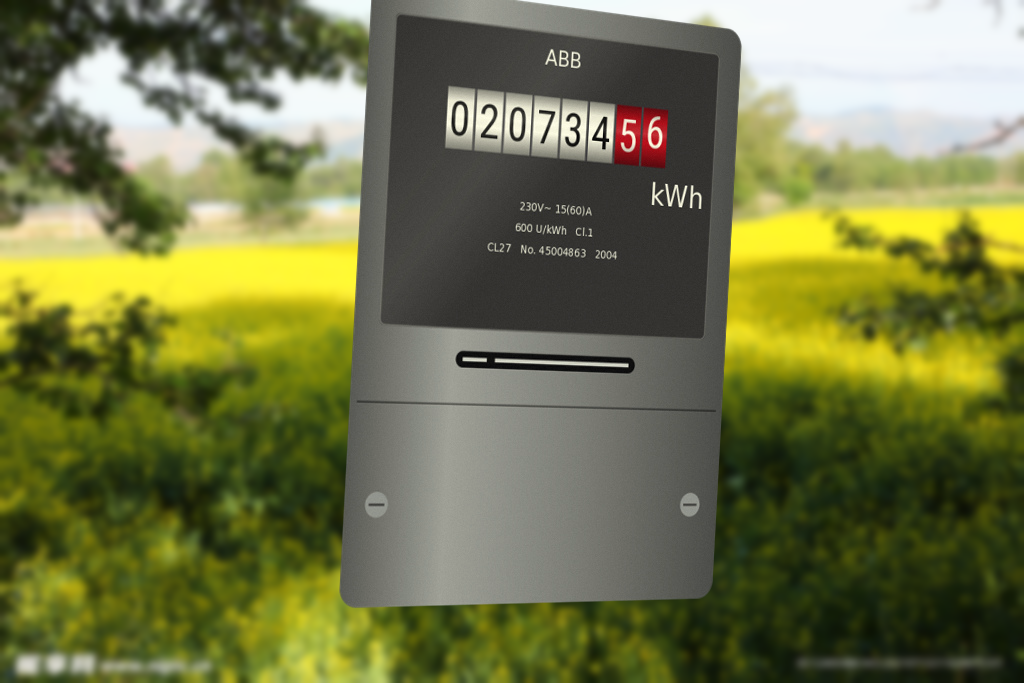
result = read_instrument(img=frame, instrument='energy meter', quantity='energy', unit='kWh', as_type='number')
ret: 20734.56 kWh
